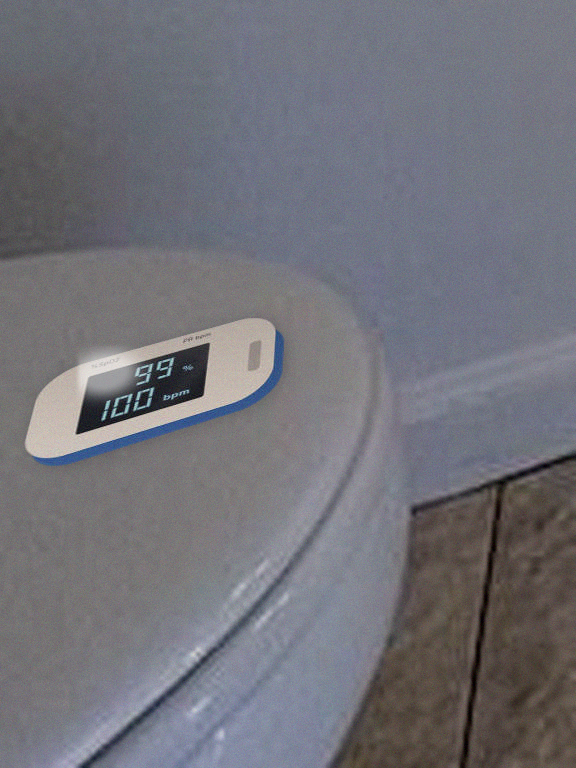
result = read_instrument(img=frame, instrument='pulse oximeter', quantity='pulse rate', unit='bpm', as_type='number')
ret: 100 bpm
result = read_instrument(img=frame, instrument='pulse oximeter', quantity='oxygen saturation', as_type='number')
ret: 99 %
